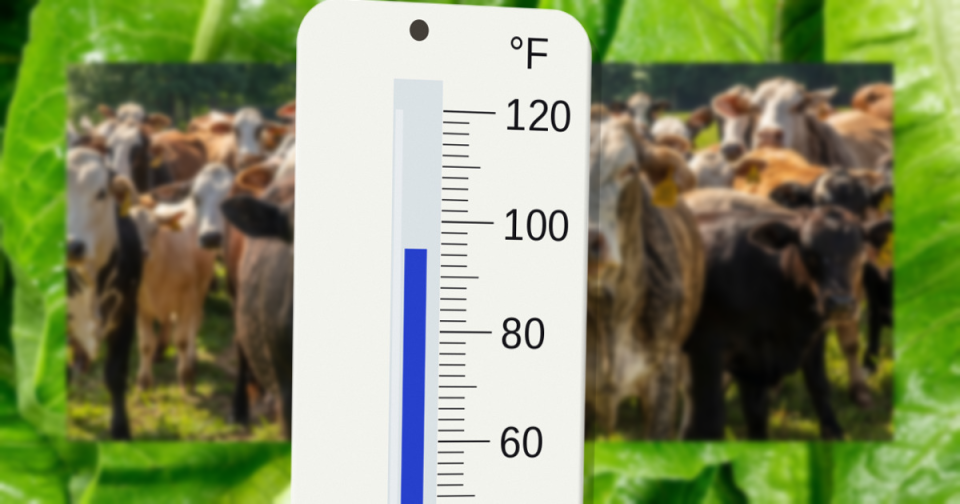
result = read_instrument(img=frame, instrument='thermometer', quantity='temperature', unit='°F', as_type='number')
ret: 95 °F
